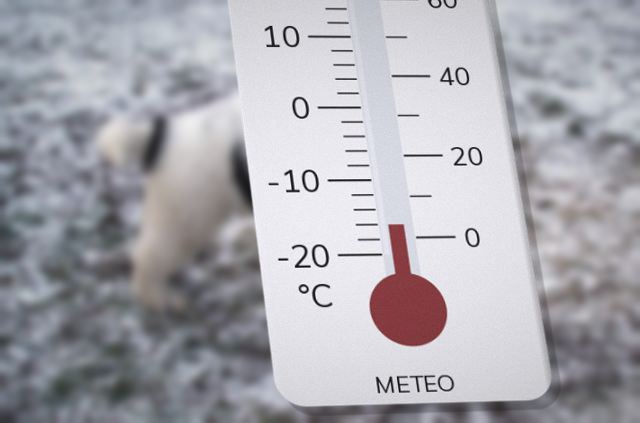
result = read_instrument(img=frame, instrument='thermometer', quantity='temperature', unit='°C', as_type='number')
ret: -16 °C
